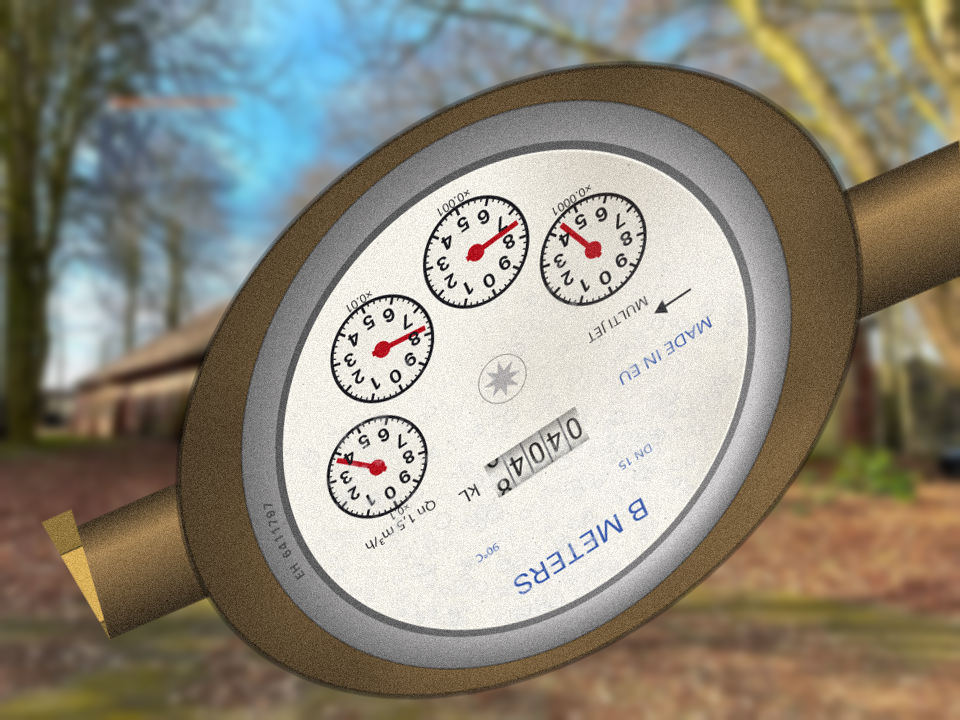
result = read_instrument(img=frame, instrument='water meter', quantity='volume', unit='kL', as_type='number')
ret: 4048.3774 kL
